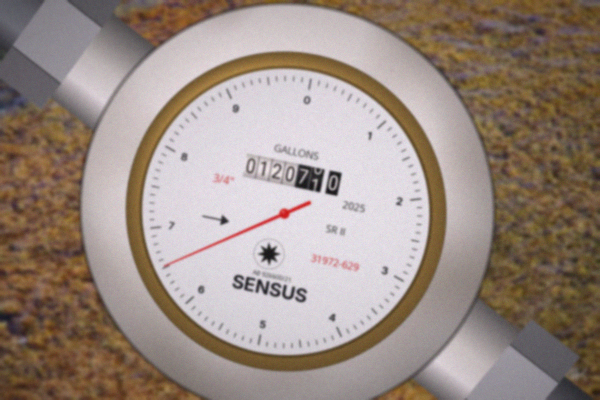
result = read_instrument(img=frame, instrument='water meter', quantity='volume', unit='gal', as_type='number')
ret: 120706.5 gal
